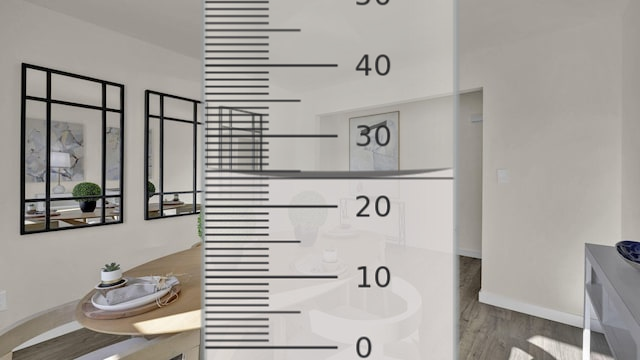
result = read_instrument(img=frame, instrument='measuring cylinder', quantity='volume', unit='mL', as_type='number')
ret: 24 mL
